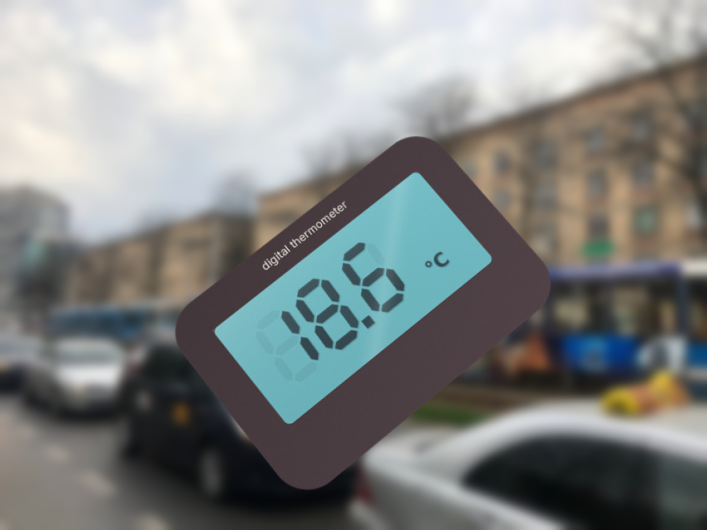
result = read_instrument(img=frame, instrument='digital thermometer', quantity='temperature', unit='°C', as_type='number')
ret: 18.6 °C
